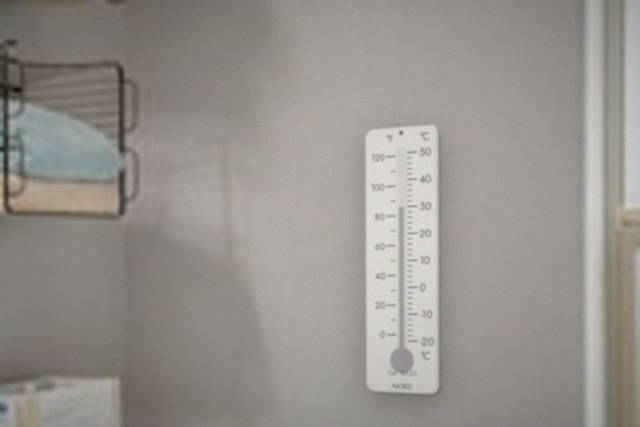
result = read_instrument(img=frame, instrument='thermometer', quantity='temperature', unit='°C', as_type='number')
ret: 30 °C
